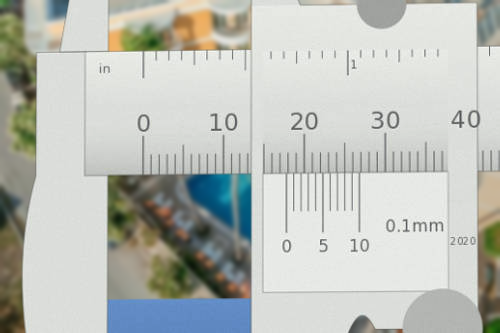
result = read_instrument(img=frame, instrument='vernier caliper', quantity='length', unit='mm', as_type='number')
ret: 17.8 mm
